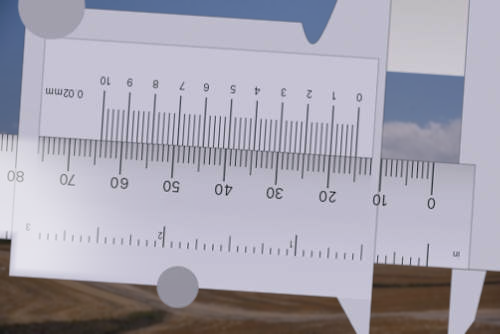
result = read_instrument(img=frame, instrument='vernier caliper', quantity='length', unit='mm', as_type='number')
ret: 15.0 mm
